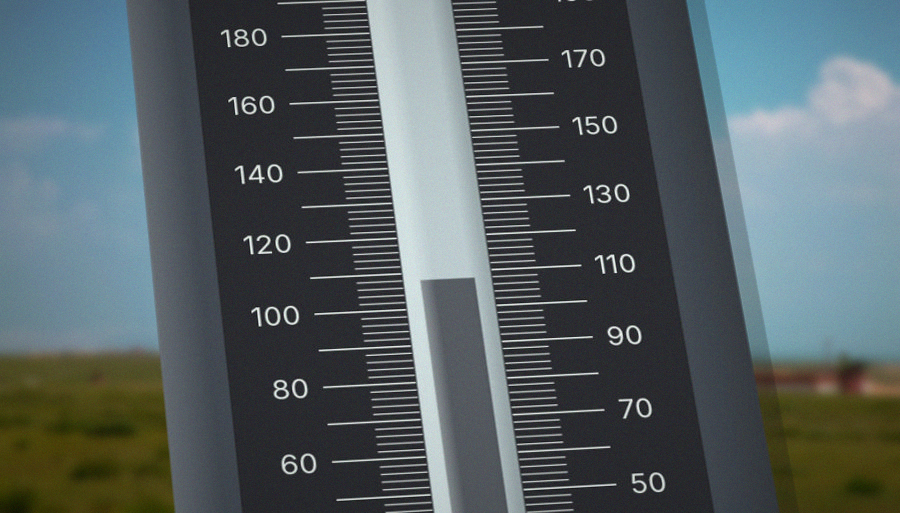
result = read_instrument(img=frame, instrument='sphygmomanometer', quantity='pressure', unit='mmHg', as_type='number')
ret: 108 mmHg
